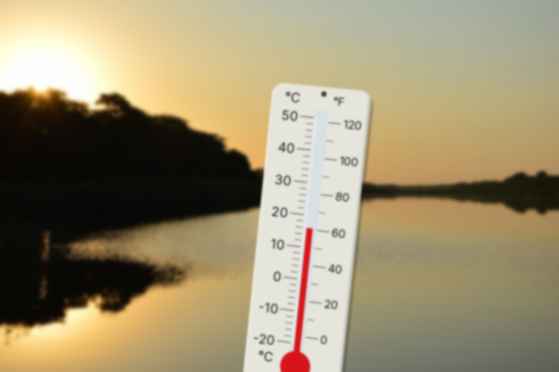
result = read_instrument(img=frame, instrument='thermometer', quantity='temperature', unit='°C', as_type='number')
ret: 16 °C
